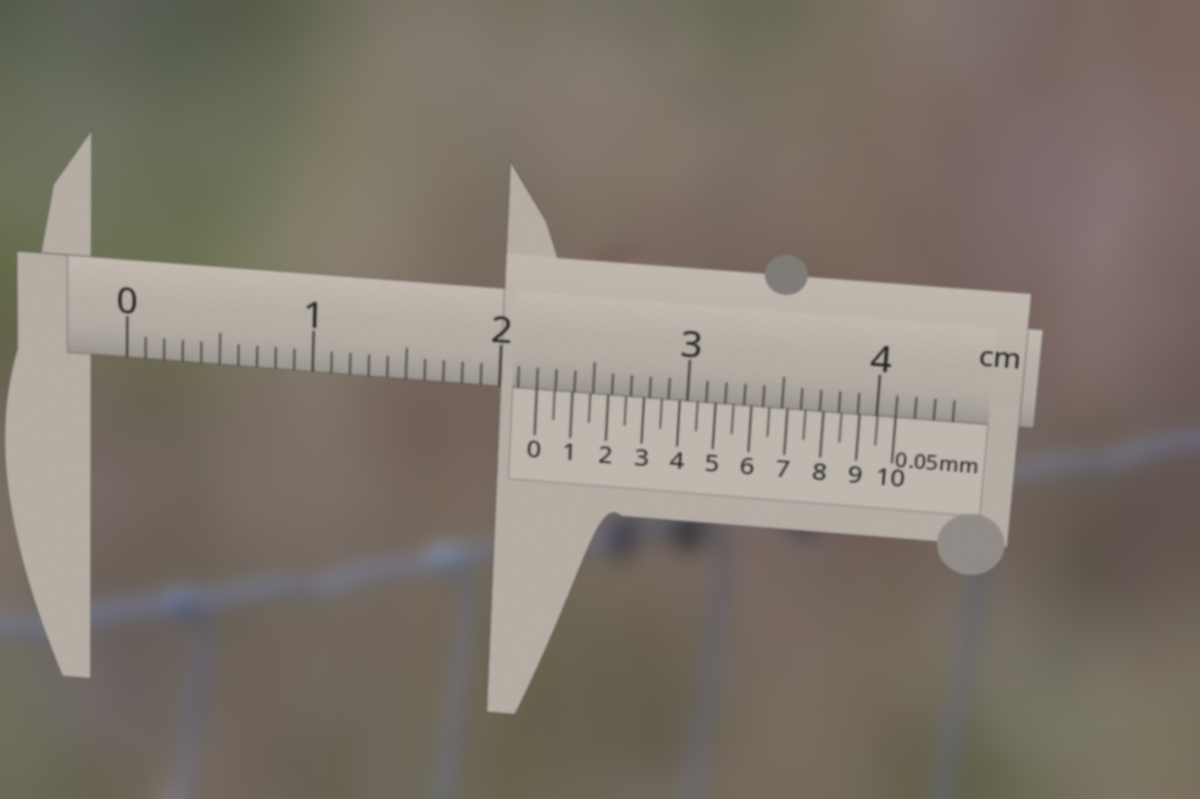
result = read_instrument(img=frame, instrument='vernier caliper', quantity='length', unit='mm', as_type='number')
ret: 22.0 mm
